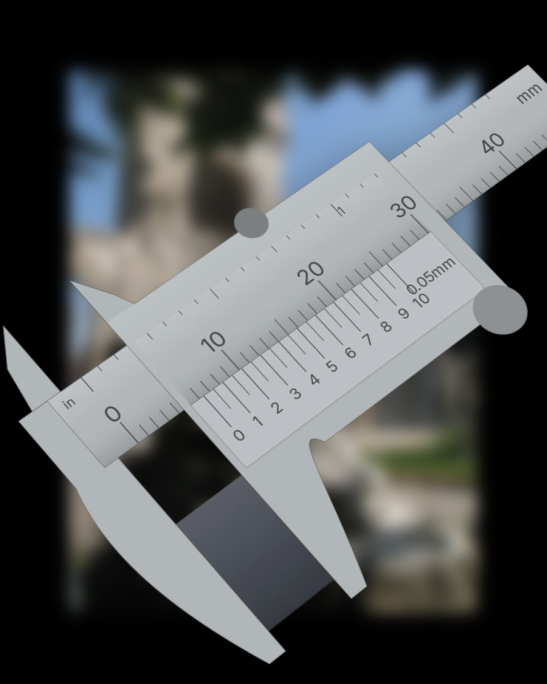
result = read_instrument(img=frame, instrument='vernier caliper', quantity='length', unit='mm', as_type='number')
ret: 6.4 mm
